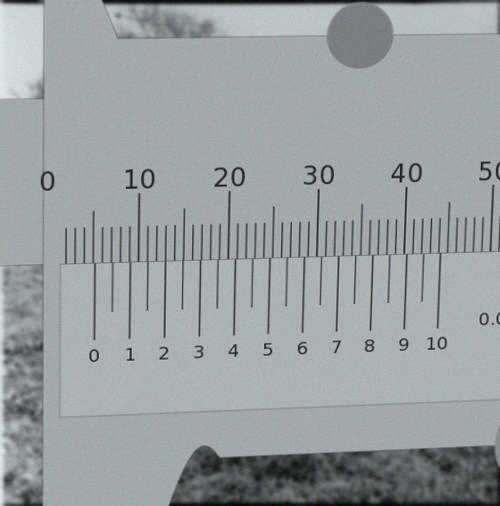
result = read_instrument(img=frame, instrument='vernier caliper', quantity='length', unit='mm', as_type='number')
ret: 5.2 mm
